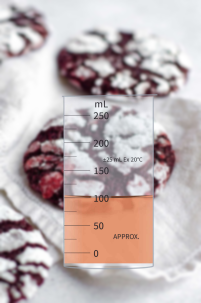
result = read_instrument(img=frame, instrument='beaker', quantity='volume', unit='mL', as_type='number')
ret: 100 mL
